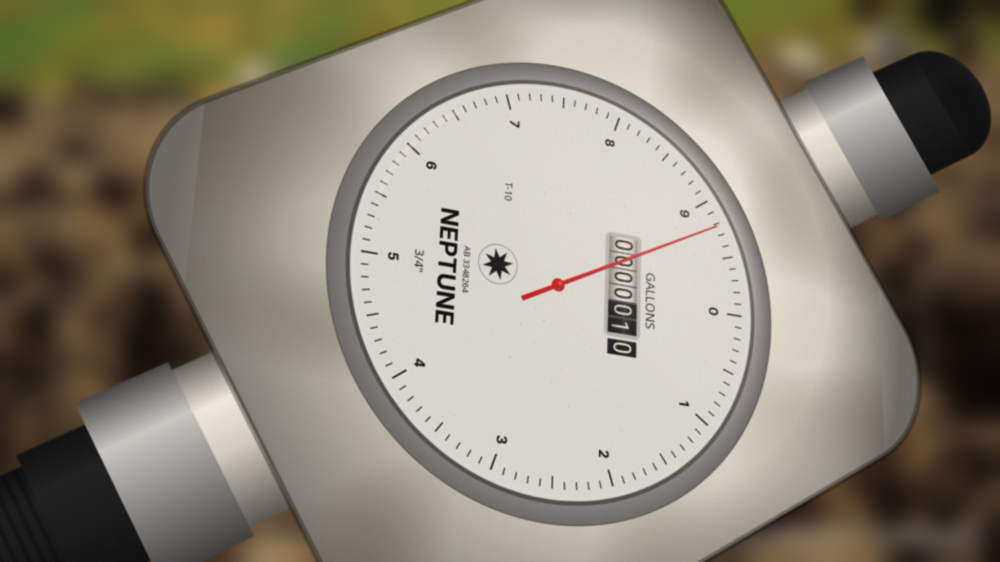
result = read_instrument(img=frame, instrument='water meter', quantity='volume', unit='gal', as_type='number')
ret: 9.2 gal
